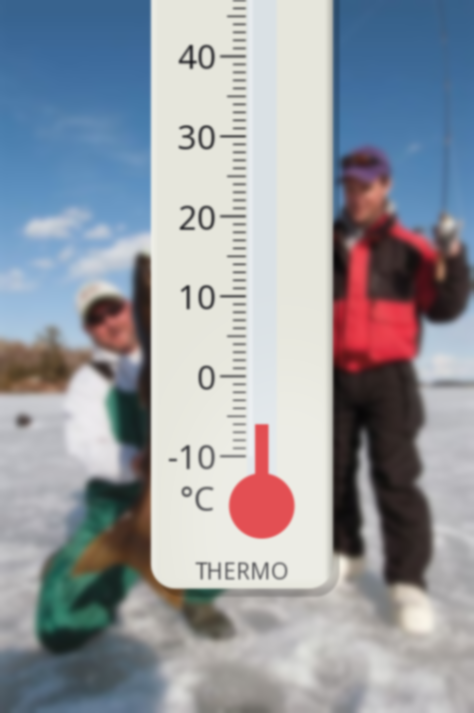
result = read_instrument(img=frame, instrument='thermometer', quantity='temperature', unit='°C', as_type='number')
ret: -6 °C
